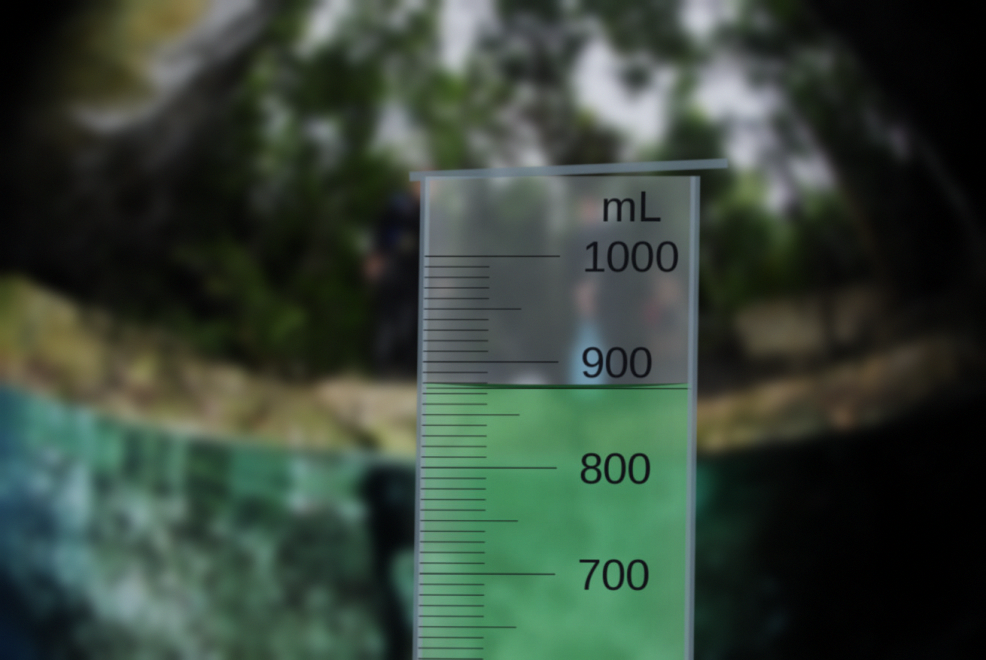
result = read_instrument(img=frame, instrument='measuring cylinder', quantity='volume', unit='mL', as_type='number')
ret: 875 mL
